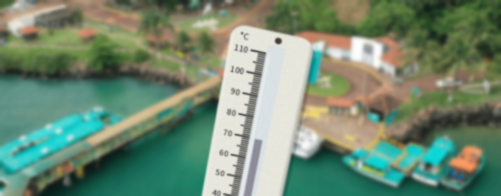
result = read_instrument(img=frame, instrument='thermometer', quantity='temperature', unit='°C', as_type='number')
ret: 70 °C
